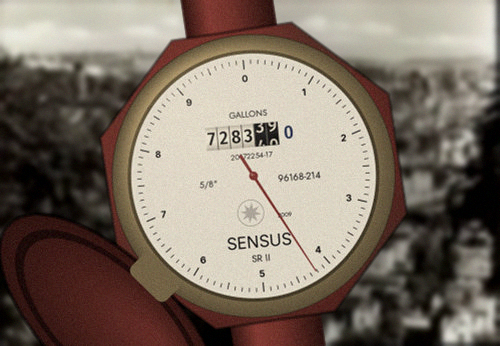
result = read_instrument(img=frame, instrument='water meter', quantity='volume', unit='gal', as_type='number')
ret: 7283394.2 gal
